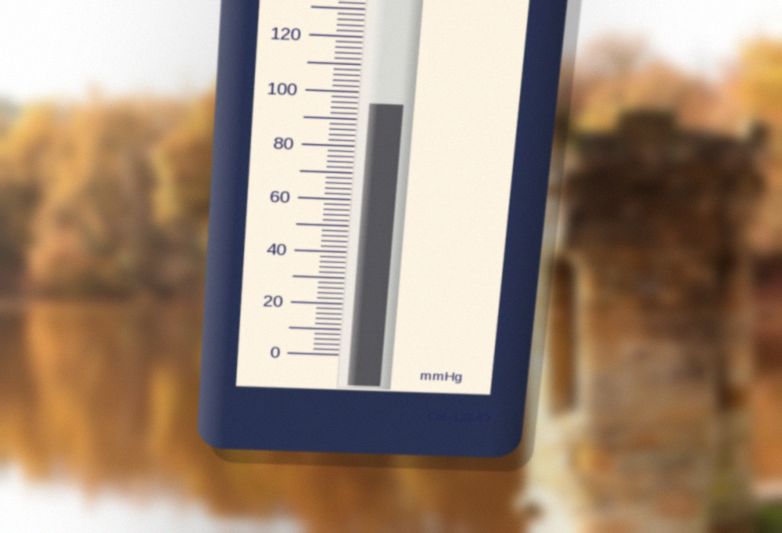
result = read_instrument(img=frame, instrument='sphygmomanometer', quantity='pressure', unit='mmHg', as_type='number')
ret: 96 mmHg
